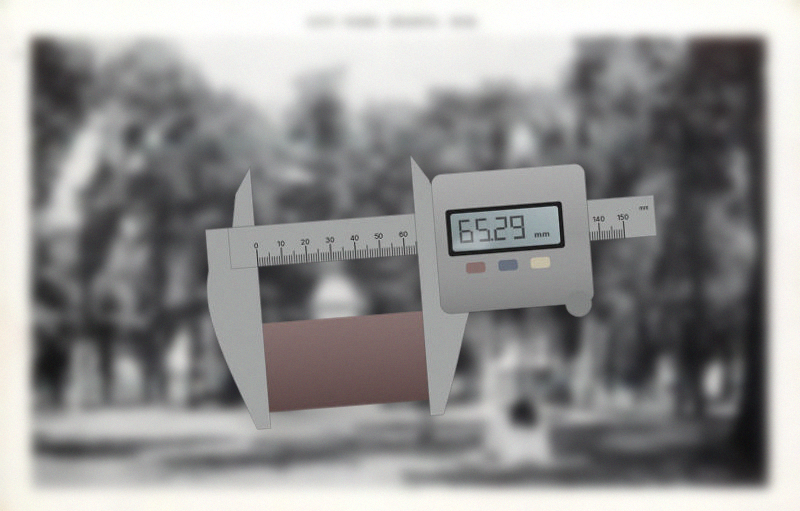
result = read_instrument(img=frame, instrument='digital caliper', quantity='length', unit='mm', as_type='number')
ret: 65.29 mm
